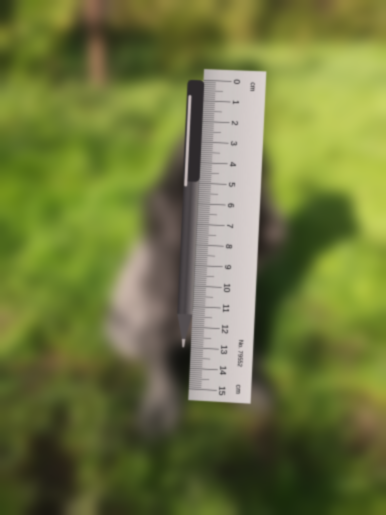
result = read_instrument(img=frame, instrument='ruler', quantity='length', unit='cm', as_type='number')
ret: 13 cm
